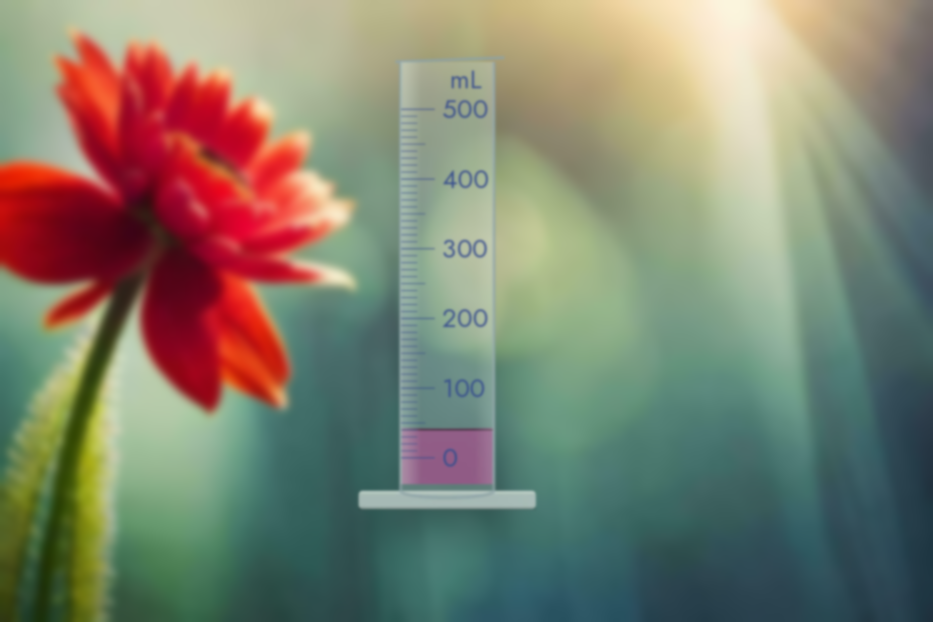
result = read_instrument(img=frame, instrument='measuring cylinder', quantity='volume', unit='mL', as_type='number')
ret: 40 mL
